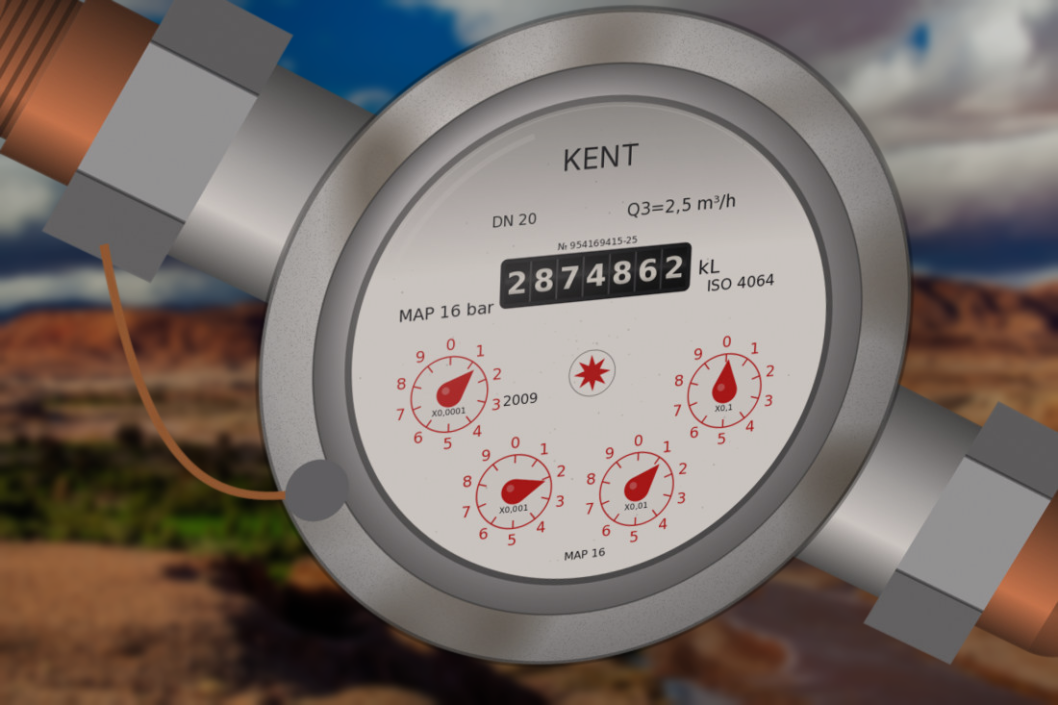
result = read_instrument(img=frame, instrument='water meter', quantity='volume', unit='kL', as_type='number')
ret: 2874862.0121 kL
